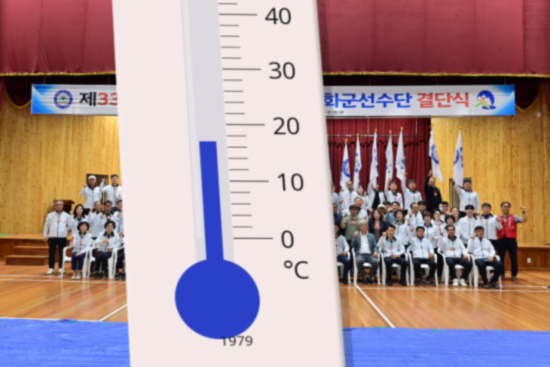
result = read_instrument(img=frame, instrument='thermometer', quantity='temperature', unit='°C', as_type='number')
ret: 17 °C
